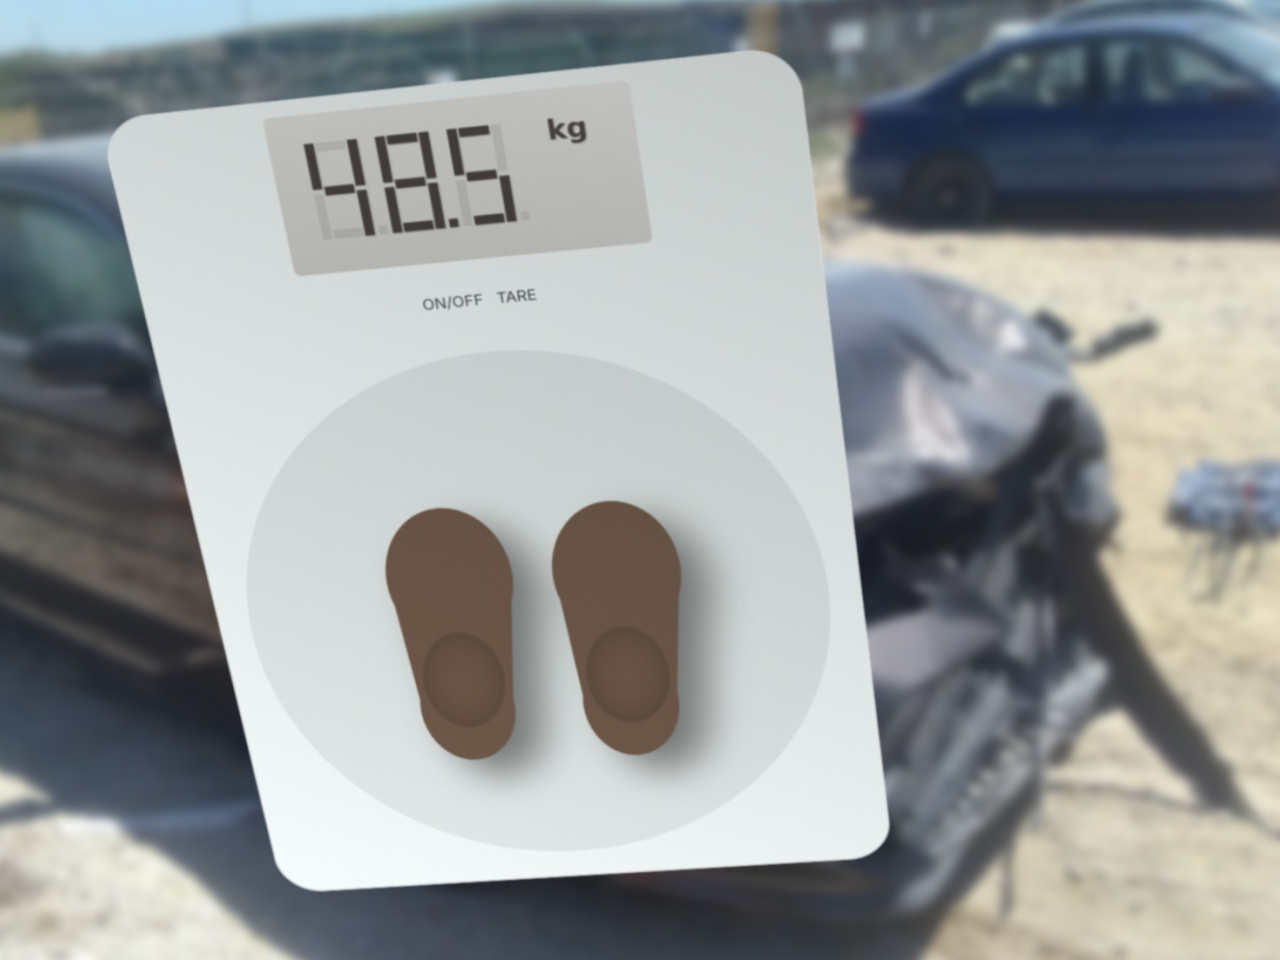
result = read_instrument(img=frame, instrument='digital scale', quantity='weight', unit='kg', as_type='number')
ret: 48.5 kg
